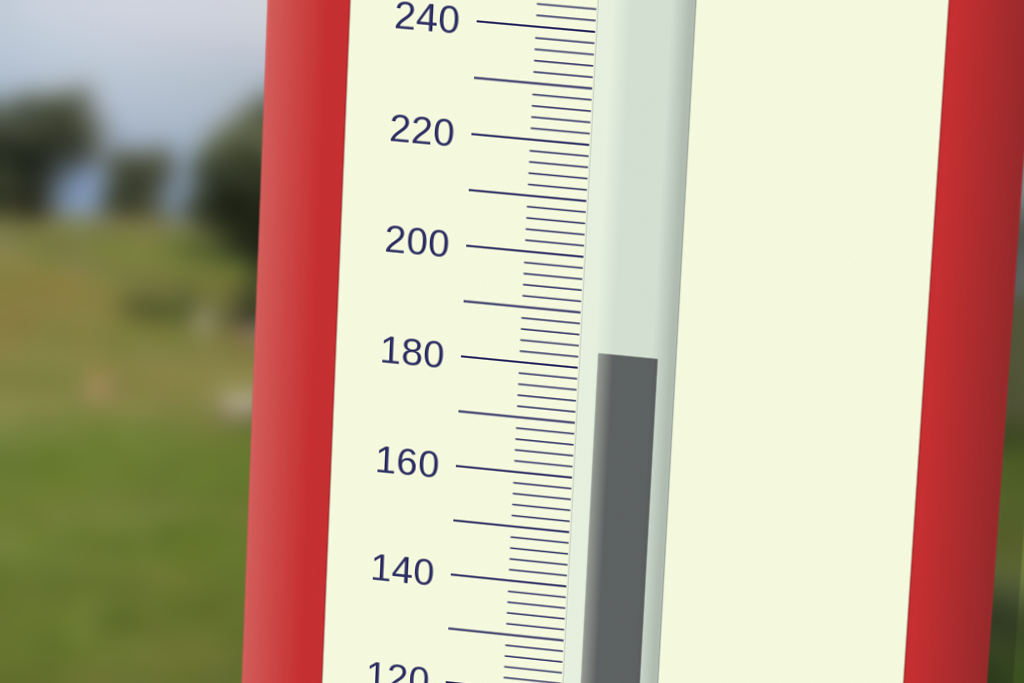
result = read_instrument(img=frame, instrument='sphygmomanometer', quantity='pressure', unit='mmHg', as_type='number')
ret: 183 mmHg
